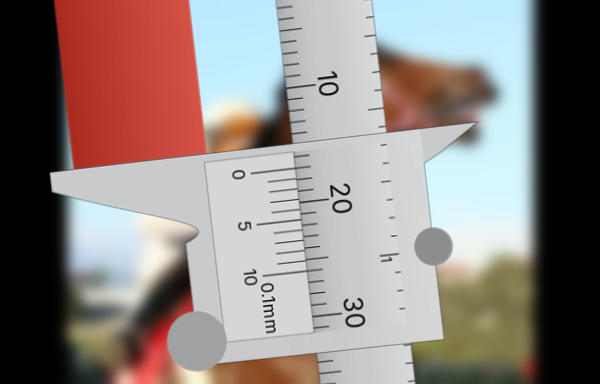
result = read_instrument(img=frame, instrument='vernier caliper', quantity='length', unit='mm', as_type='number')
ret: 17.0 mm
